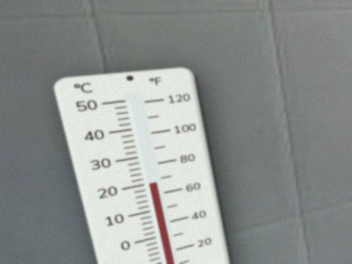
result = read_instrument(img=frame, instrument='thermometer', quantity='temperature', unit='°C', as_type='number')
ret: 20 °C
